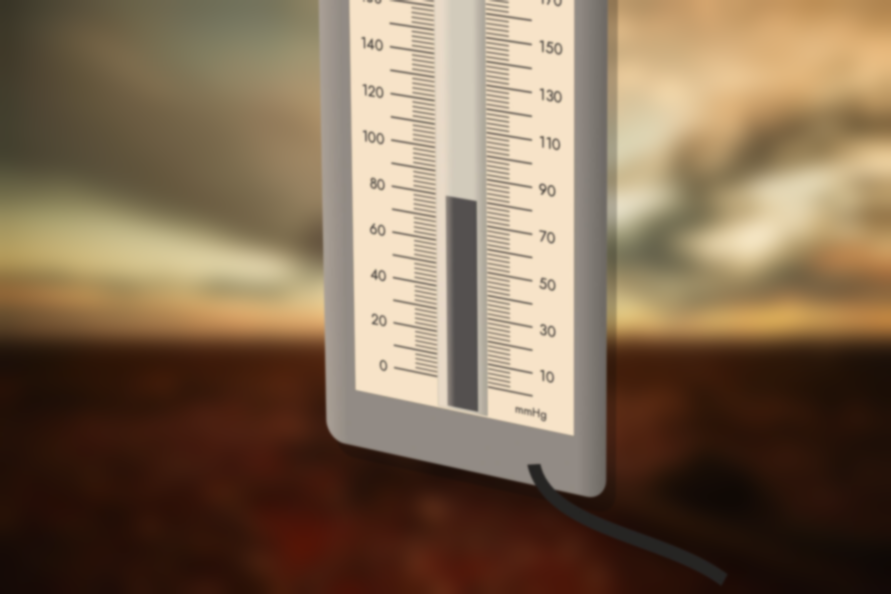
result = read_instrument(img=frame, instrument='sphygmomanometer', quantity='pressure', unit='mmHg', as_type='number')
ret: 80 mmHg
